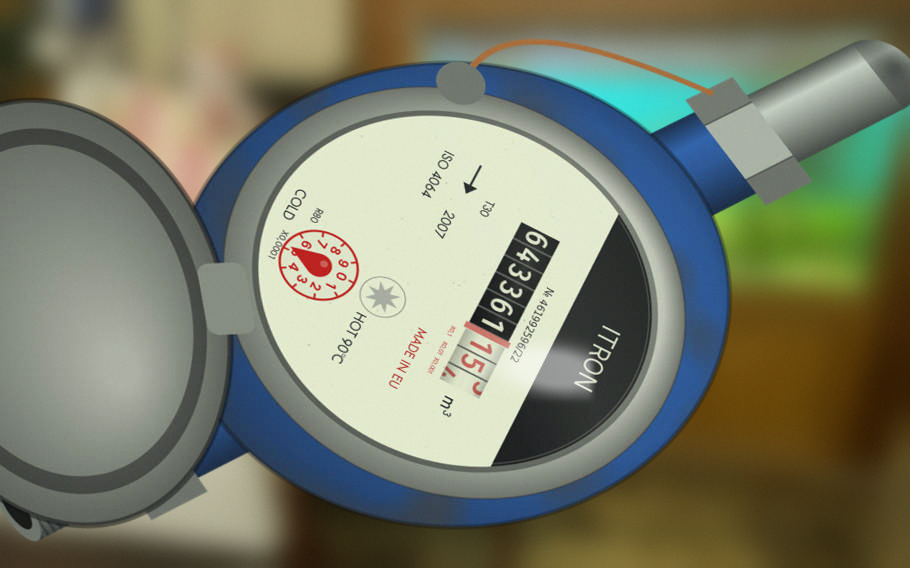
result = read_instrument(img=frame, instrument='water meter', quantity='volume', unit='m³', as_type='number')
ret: 643361.1535 m³
